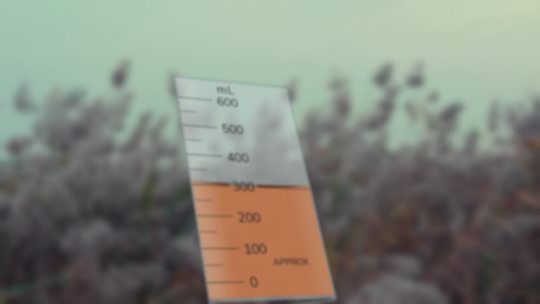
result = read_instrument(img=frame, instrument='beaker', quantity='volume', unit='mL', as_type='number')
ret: 300 mL
